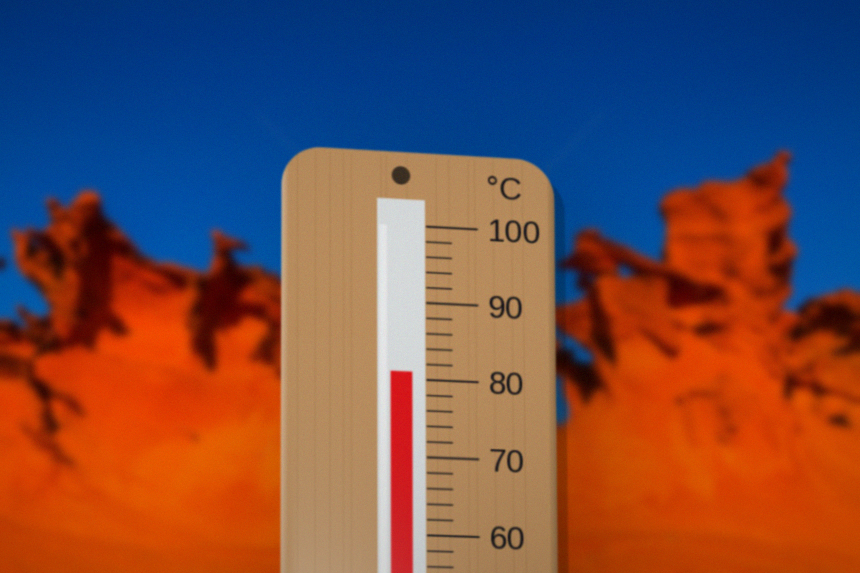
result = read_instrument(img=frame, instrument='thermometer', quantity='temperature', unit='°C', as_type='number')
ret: 81 °C
